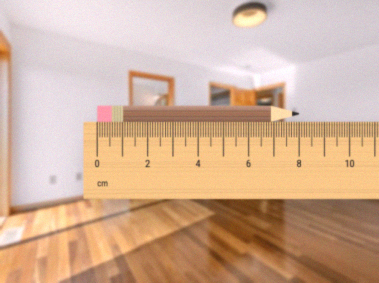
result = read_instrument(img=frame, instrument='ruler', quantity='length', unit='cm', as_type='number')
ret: 8 cm
